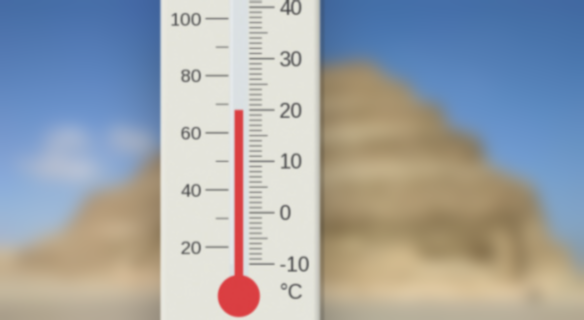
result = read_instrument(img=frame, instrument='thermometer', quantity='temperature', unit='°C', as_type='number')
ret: 20 °C
